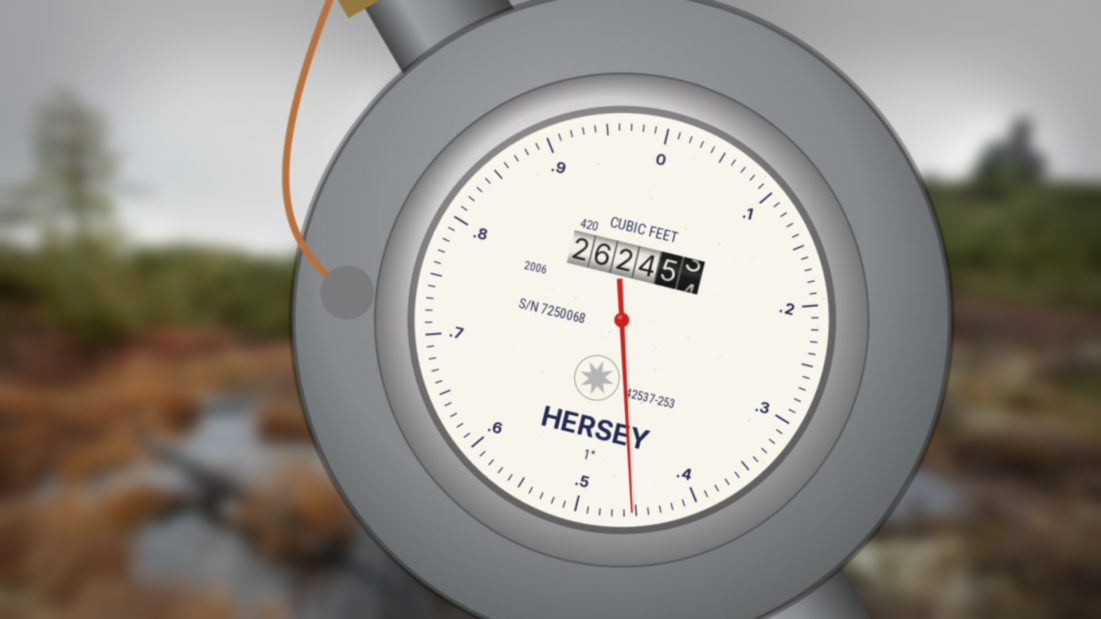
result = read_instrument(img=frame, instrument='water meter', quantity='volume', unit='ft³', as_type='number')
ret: 262453.45 ft³
